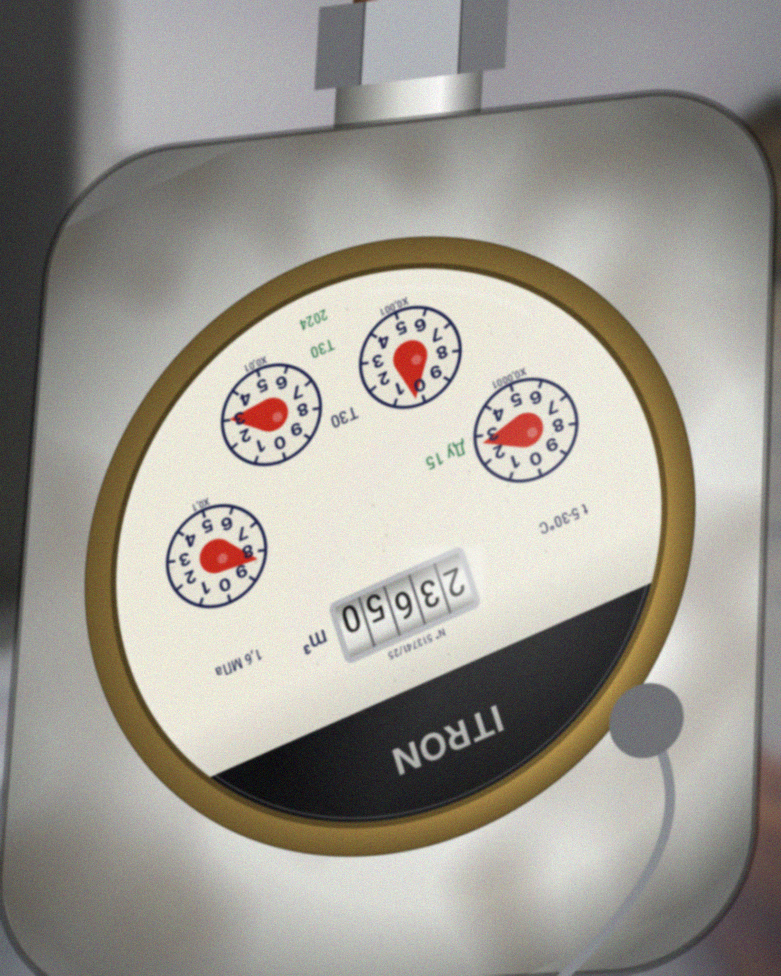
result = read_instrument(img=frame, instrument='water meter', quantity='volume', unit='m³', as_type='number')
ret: 23649.8302 m³
